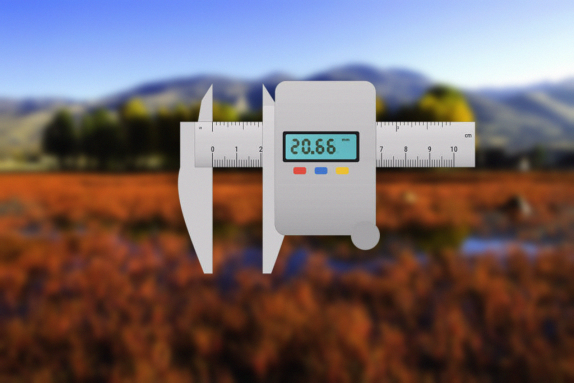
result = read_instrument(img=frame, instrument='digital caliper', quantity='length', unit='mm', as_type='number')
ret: 20.66 mm
